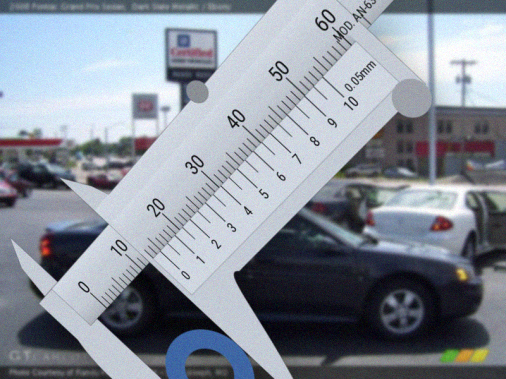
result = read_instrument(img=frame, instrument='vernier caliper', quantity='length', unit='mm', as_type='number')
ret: 14.8 mm
